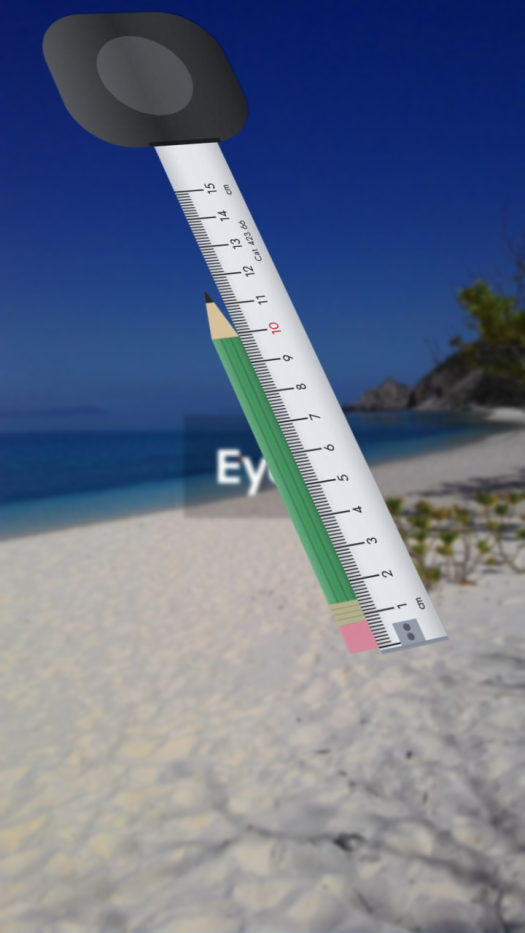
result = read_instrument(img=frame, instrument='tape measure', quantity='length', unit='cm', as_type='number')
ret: 11.5 cm
